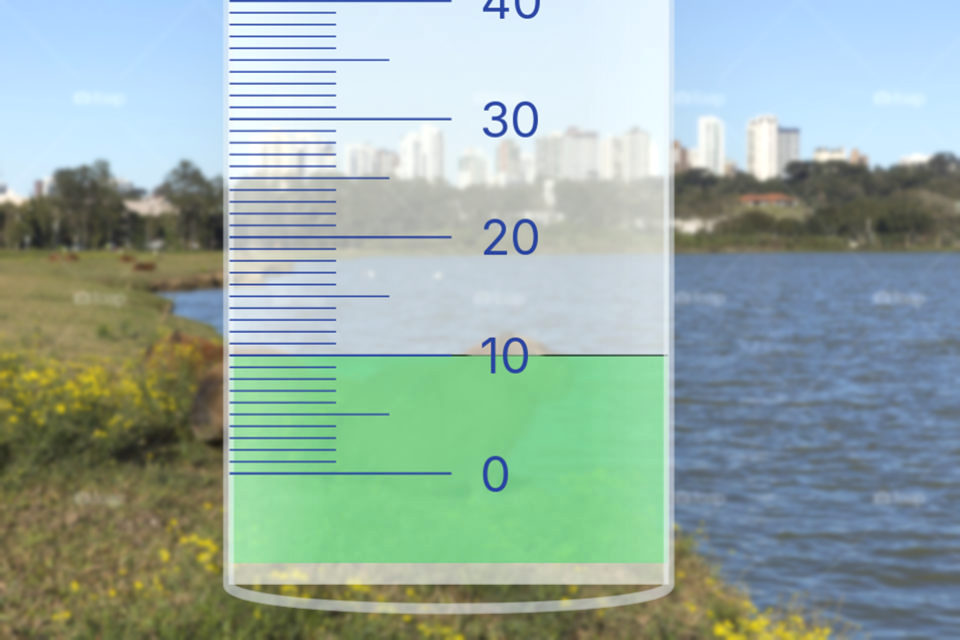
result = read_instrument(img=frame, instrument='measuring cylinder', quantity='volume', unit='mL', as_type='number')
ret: 10 mL
